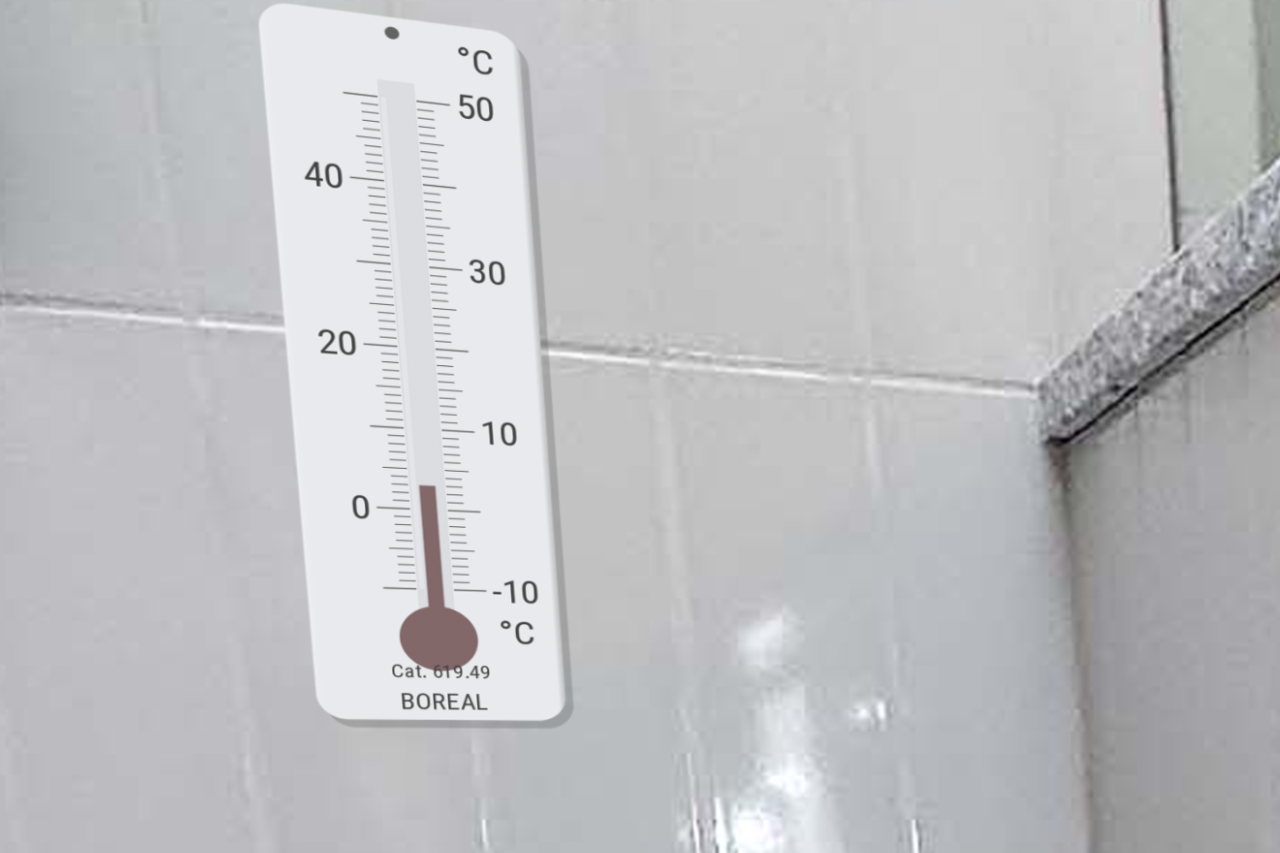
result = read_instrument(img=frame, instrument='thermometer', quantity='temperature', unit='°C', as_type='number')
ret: 3 °C
